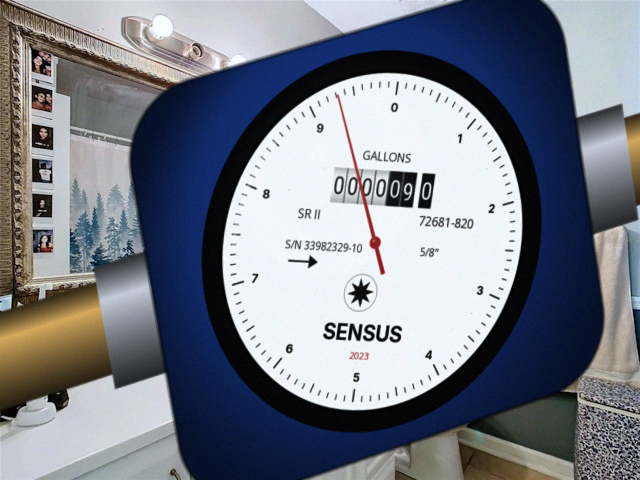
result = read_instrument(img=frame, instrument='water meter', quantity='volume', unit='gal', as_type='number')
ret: 89.3 gal
